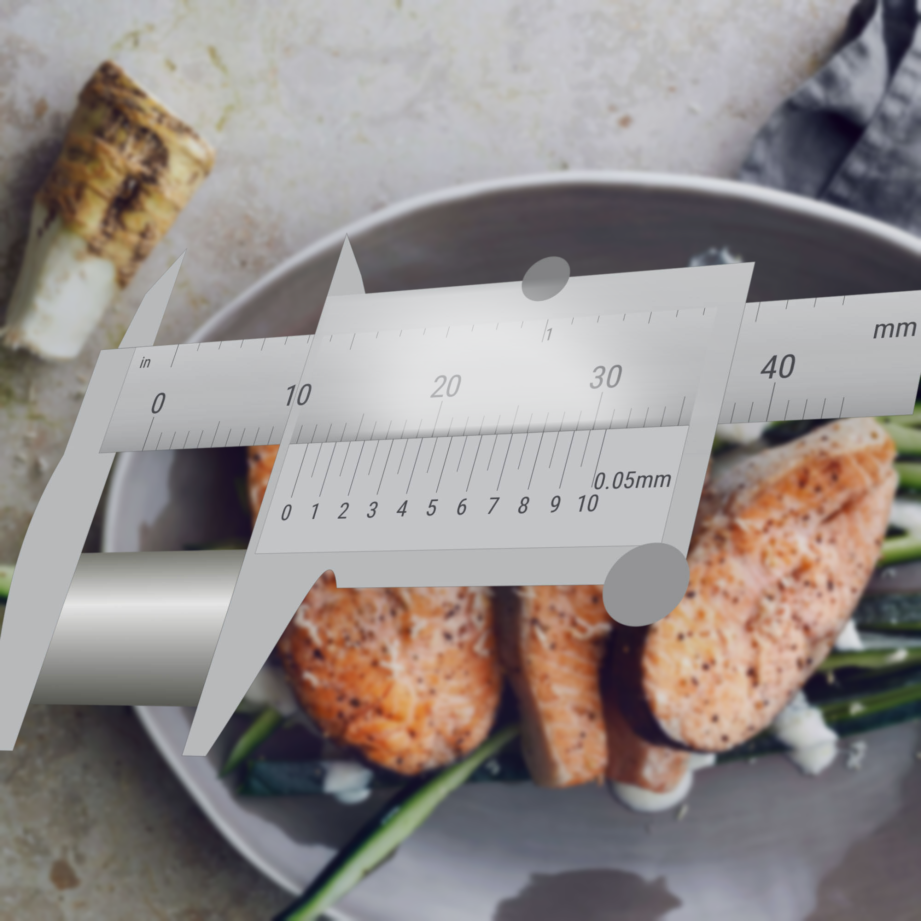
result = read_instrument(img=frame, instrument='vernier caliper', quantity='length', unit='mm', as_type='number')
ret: 11.8 mm
